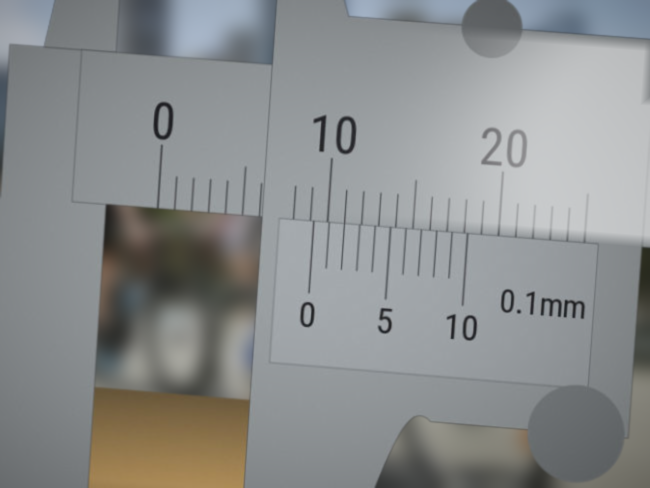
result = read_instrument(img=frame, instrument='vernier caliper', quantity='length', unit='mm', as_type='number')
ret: 9.2 mm
